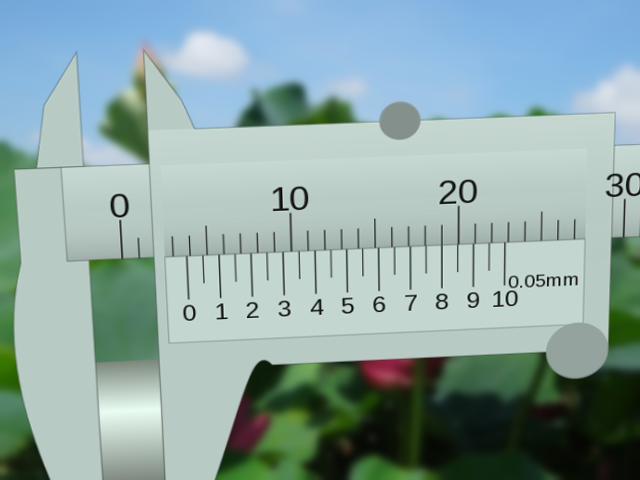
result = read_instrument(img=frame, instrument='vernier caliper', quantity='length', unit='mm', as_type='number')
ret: 3.8 mm
